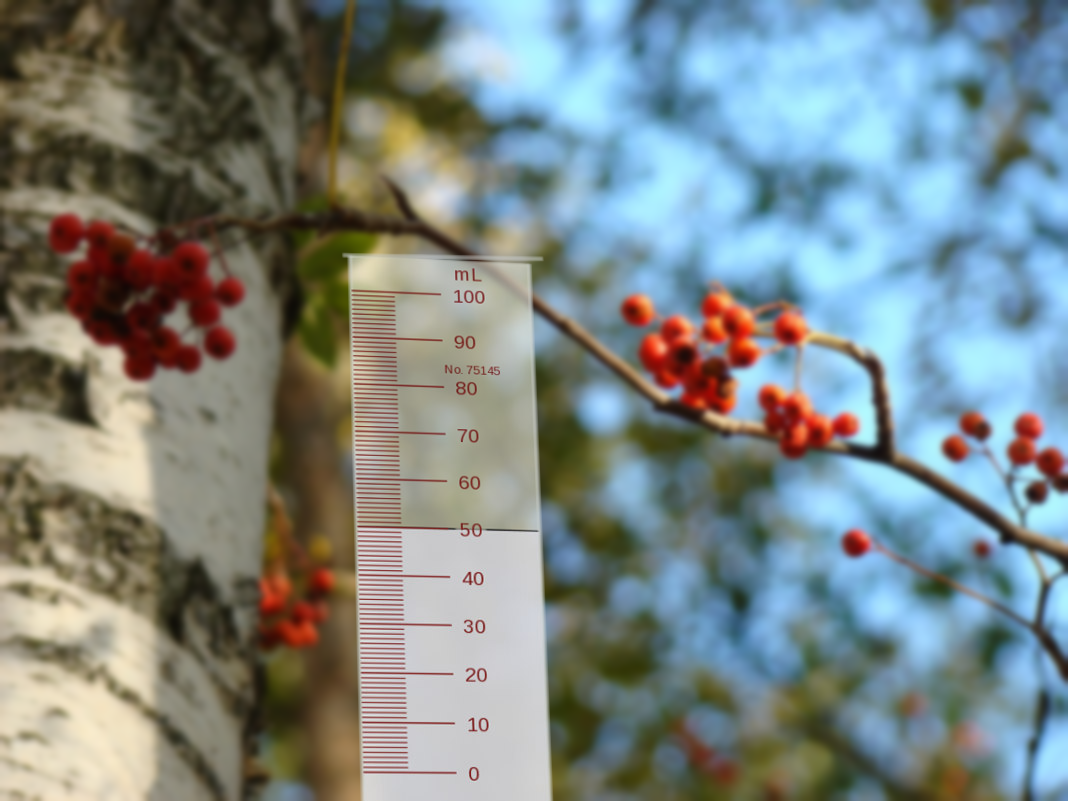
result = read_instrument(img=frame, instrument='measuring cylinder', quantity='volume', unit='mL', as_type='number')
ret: 50 mL
